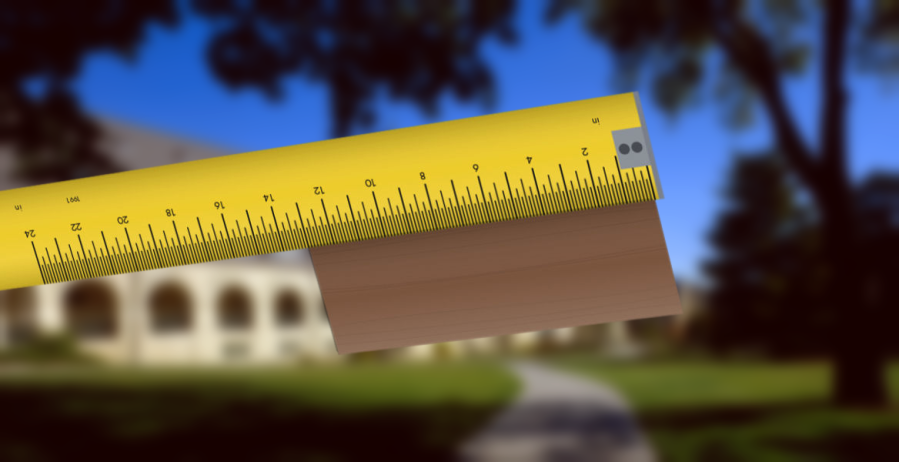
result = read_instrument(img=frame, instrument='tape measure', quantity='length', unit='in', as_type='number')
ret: 13 in
